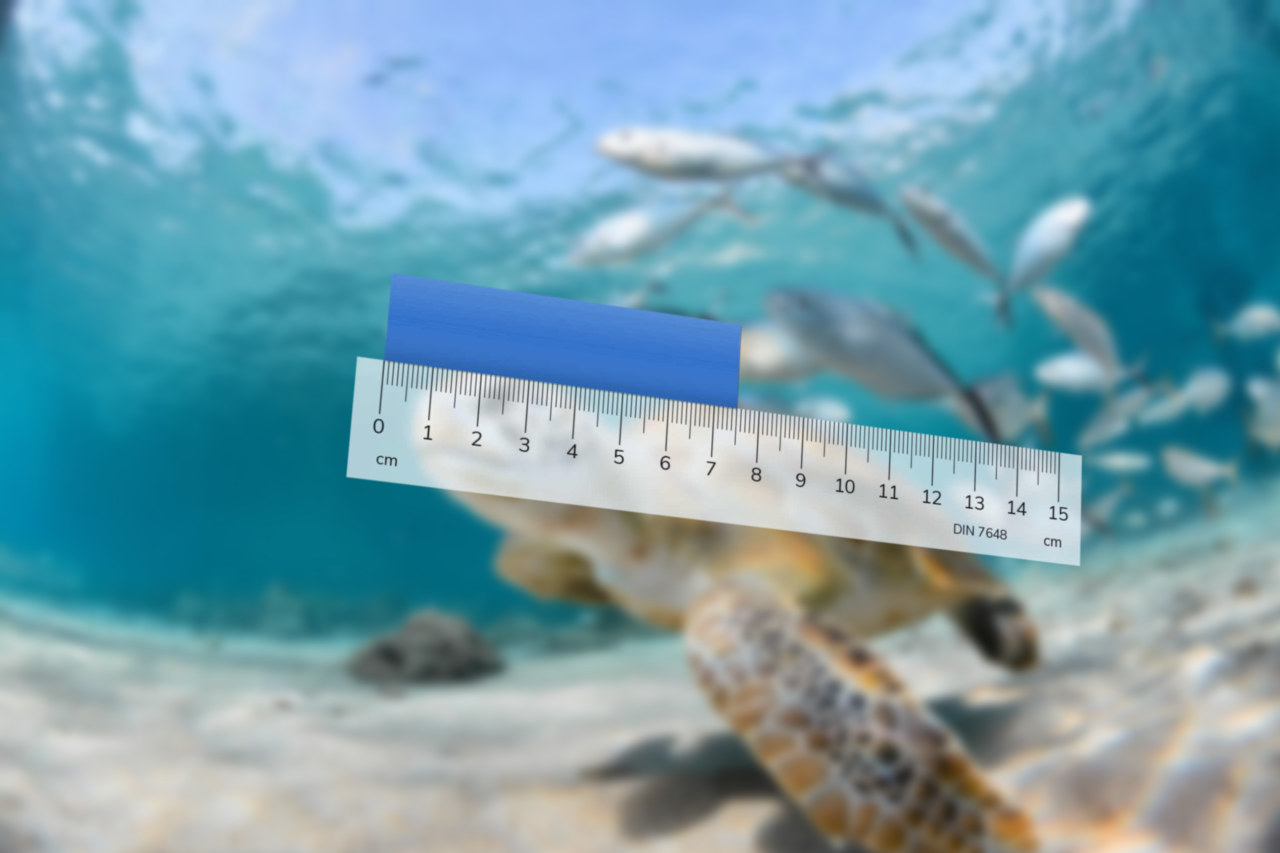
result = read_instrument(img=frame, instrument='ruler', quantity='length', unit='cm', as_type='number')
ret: 7.5 cm
